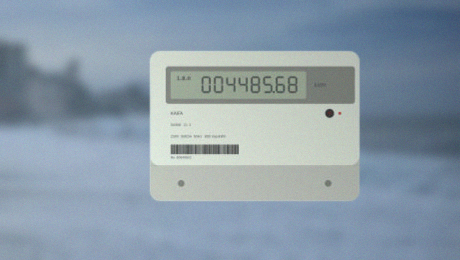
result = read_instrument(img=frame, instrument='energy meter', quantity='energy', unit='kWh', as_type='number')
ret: 4485.68 kWh
